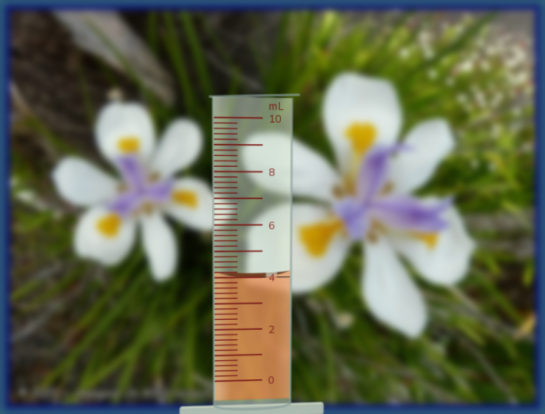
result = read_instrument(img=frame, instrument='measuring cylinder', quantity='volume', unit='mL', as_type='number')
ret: 4 mL
